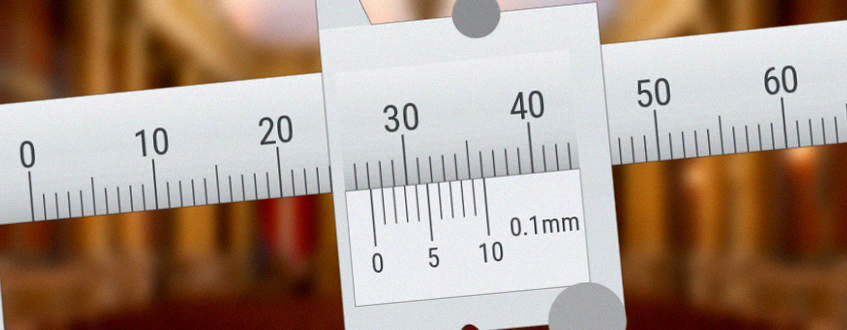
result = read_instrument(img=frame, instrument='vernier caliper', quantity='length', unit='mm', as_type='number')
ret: 27.1 mm
